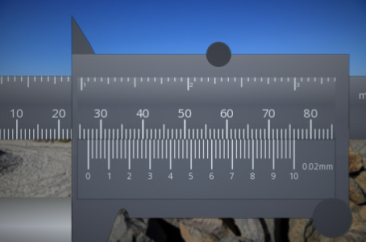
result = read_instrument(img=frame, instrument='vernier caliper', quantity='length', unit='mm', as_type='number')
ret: 27.0 mm
